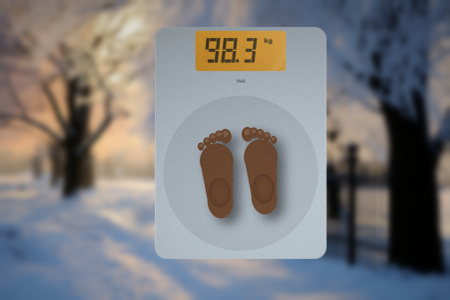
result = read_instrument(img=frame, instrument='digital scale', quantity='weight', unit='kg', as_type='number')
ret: 98.3 kg
